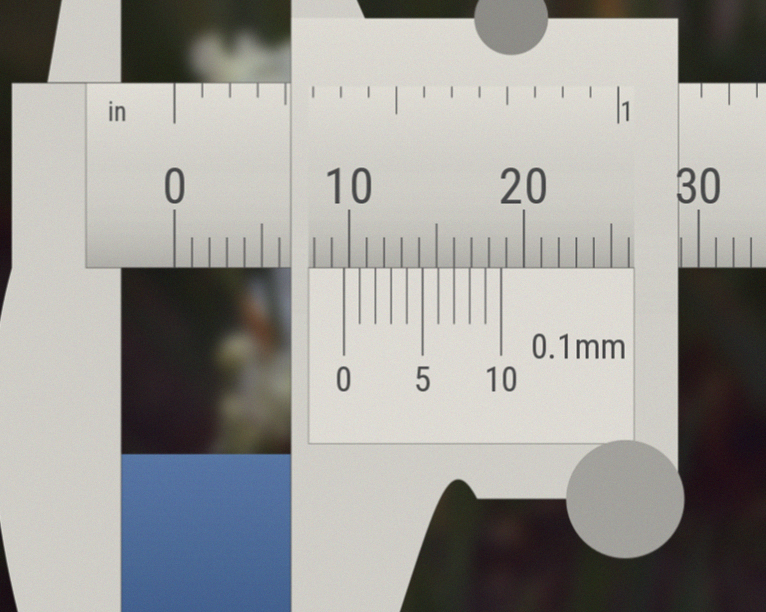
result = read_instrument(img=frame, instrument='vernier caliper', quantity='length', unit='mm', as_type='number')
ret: 9.7 mm
